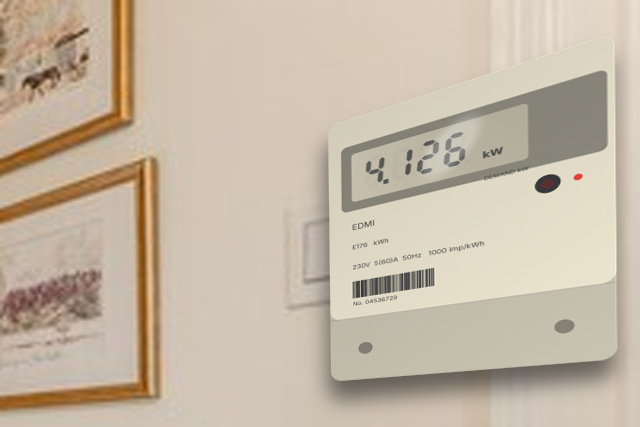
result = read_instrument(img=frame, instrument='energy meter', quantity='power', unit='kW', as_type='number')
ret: 4.126 kW
